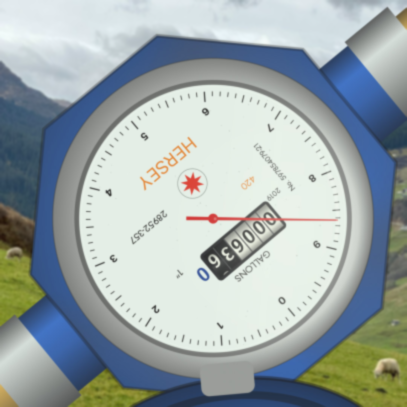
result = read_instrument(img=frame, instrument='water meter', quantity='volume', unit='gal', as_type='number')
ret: 6358.6 gal
